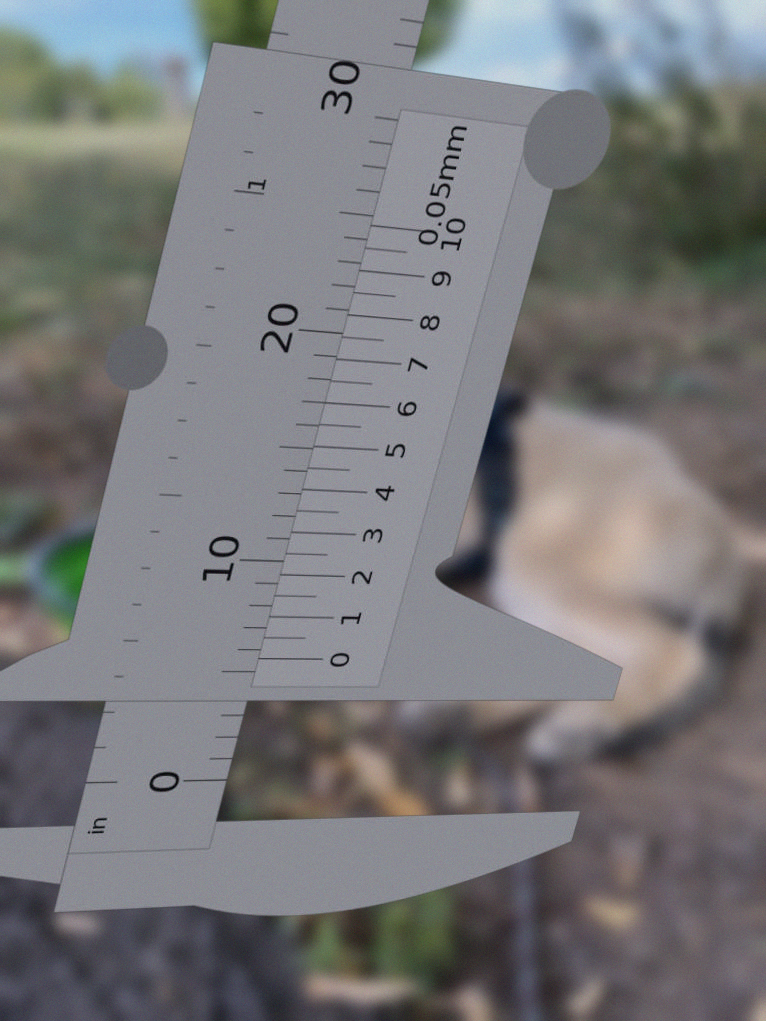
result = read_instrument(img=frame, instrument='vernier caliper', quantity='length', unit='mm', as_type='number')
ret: 5.6 mm
